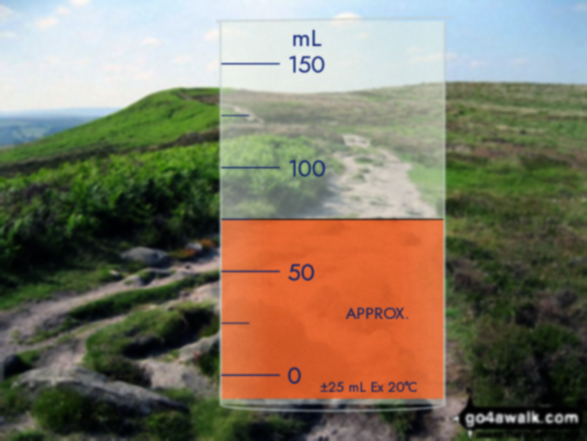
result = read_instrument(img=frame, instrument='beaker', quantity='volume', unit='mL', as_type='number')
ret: 75 mL
